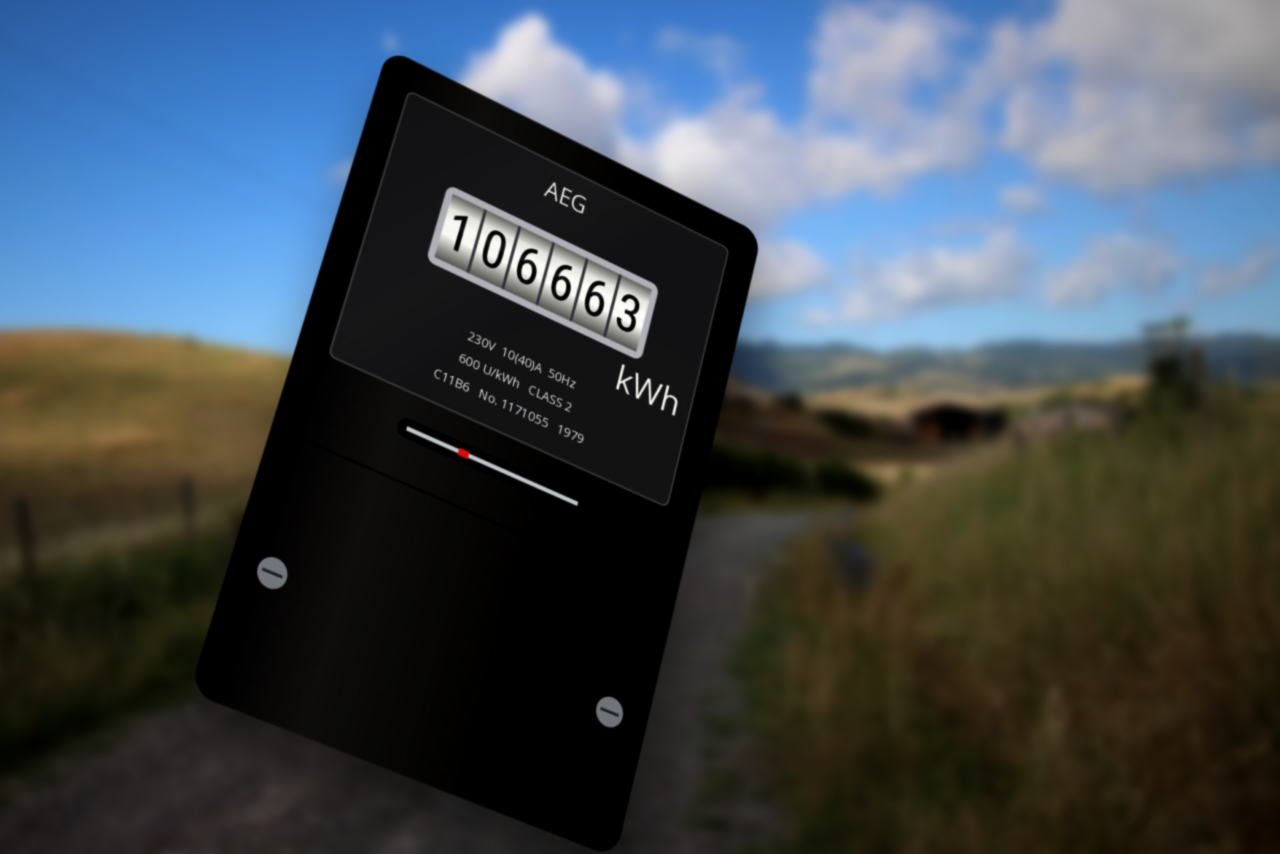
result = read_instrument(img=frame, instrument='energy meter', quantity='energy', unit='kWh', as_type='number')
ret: 106663 kWh
